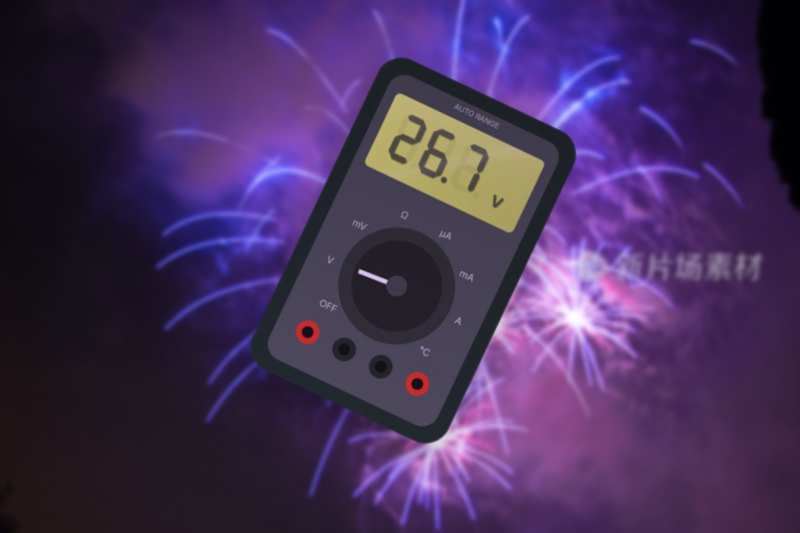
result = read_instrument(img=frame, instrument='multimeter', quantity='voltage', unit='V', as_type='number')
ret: 26.7 V
